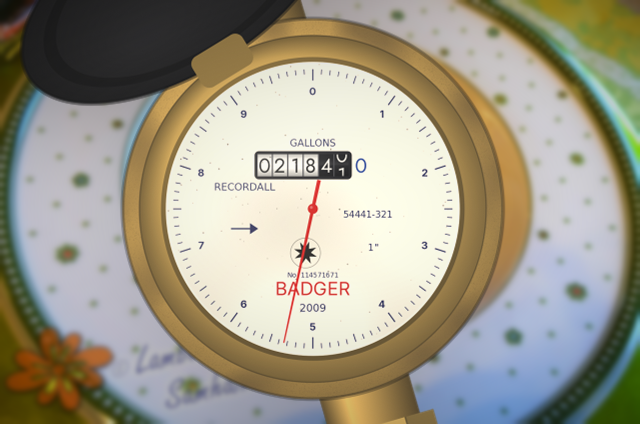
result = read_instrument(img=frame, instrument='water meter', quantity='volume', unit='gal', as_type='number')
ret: 218405.3 gal
